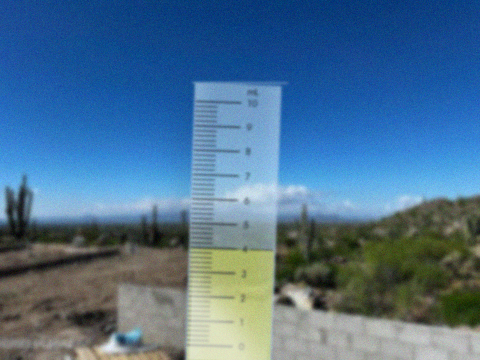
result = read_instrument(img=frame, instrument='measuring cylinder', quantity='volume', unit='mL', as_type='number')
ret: 4 mL
